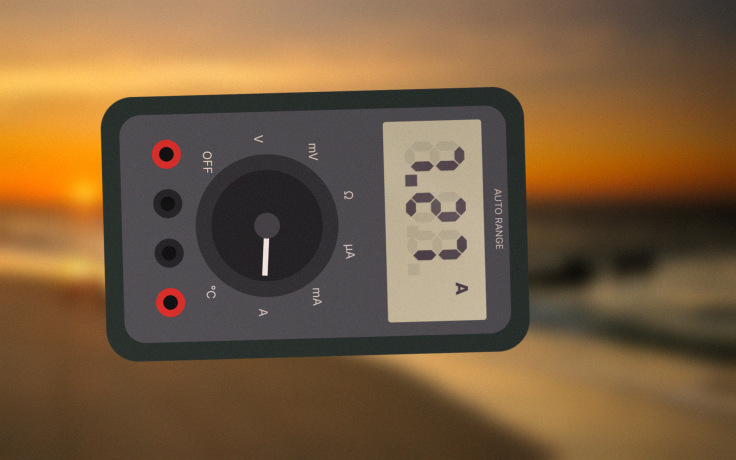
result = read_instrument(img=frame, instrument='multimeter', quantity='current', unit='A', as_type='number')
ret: 7.27 A
